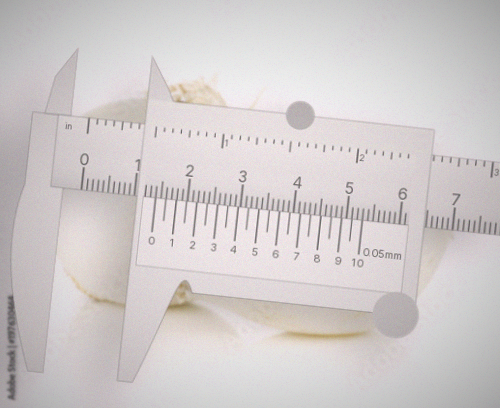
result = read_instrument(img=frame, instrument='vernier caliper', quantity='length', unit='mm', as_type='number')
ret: 14.0 mm
